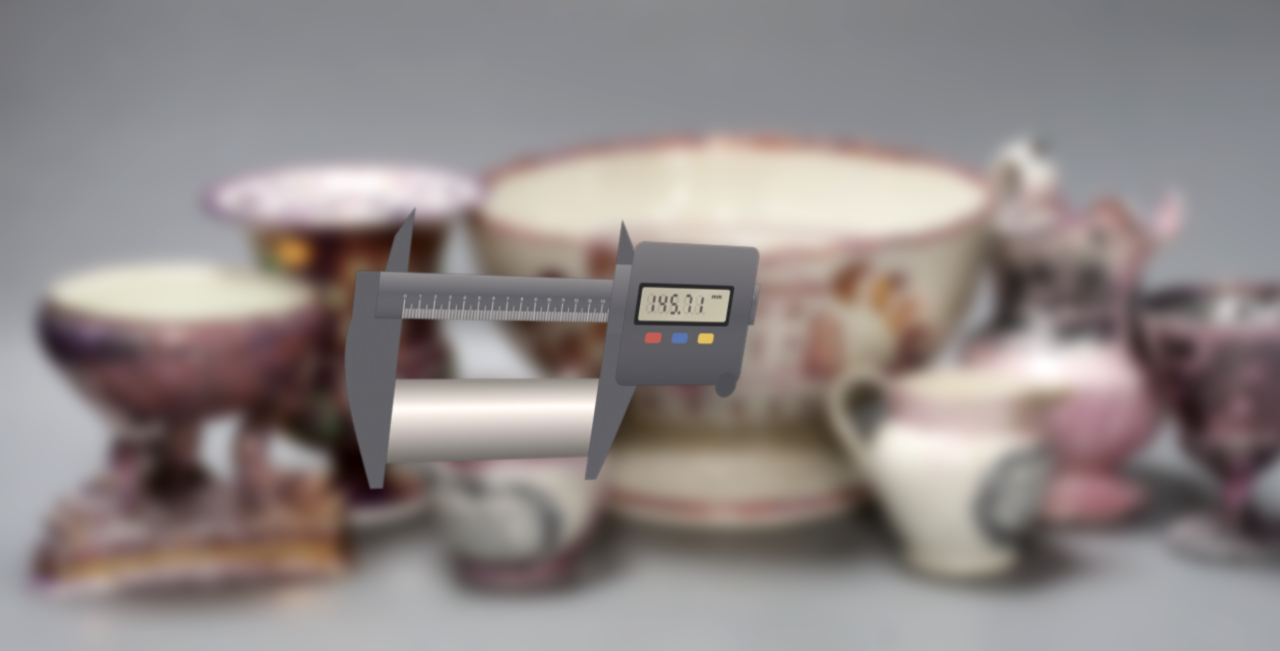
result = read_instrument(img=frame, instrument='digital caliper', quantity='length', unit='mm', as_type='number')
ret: 145.71 mm
